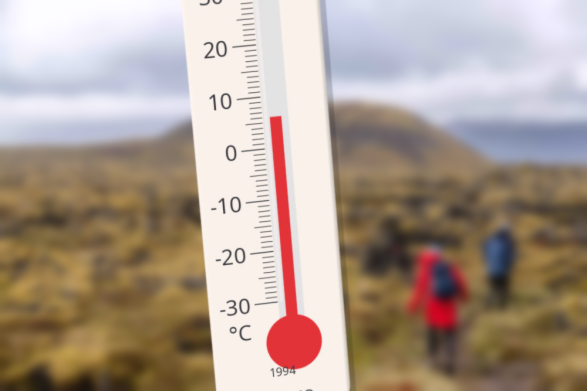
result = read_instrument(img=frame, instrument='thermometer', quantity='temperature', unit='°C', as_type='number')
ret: 6 °C
